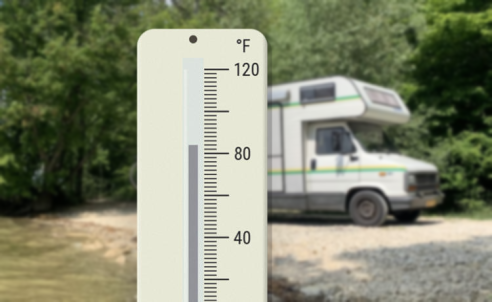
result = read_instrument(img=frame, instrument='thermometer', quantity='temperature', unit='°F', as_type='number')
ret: 84 °F
